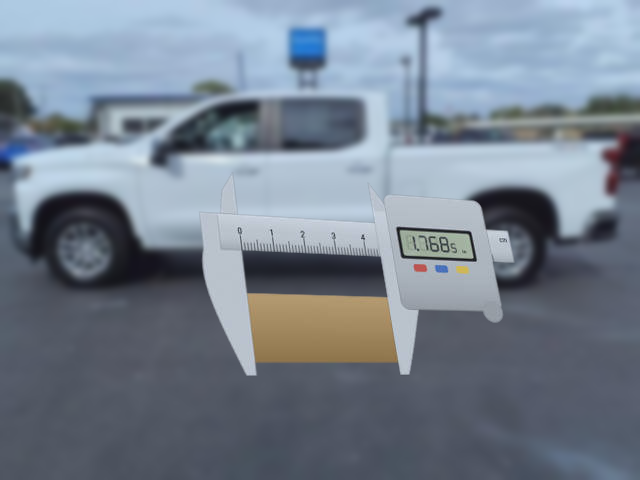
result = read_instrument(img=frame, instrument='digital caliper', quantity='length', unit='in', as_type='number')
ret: 1.7685 in
